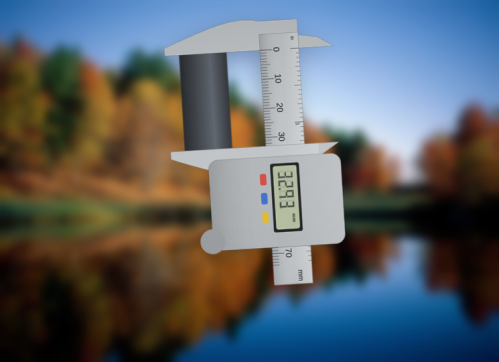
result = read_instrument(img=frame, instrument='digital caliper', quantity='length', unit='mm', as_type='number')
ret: 32.93 mm
